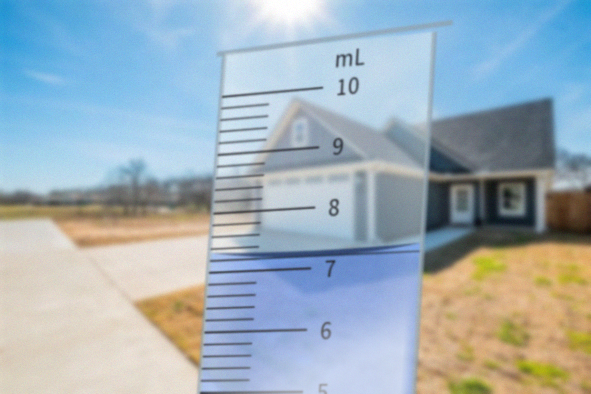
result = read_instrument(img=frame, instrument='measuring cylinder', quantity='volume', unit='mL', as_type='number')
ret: 7.2 mL
